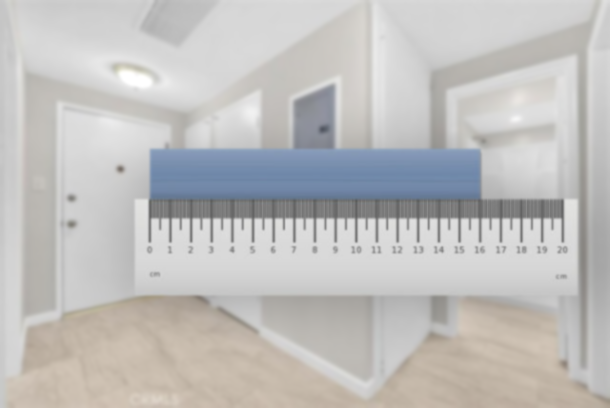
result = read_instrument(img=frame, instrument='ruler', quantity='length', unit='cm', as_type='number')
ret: 16 cm
